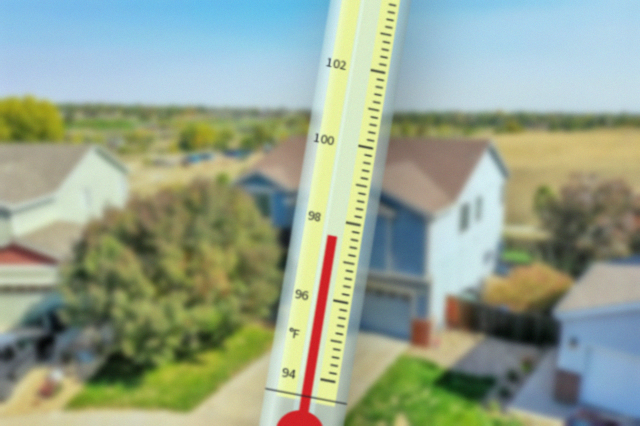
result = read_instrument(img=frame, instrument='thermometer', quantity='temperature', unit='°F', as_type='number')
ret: 97.6 °F
